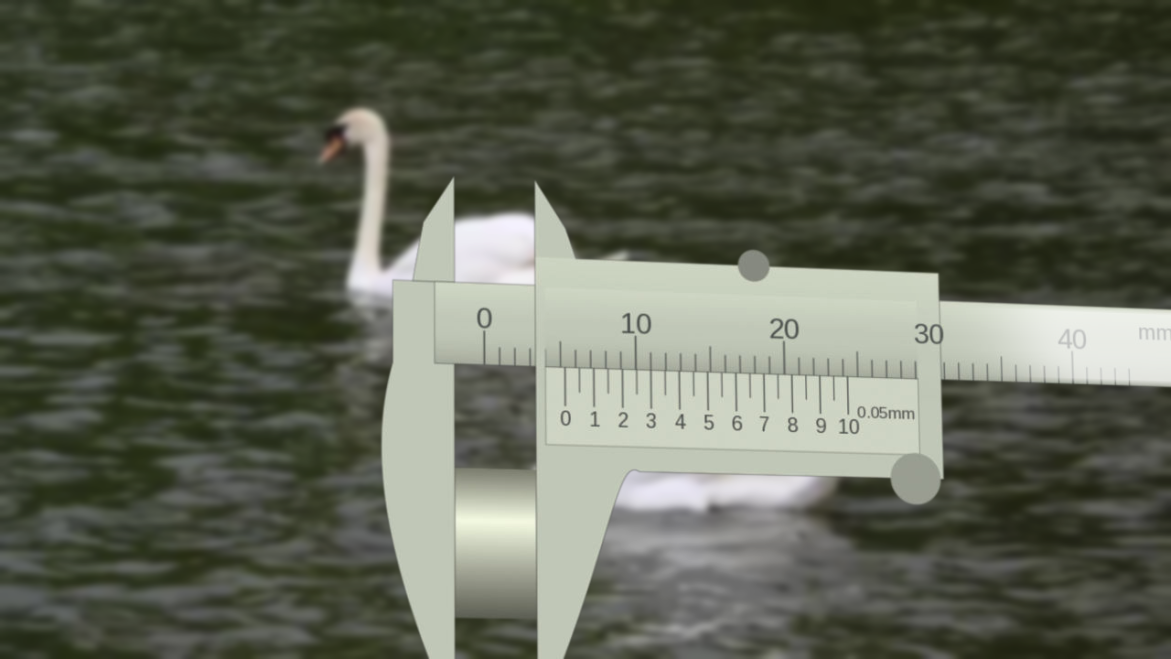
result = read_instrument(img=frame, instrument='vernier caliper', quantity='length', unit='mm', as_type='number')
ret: 5.3 mm
